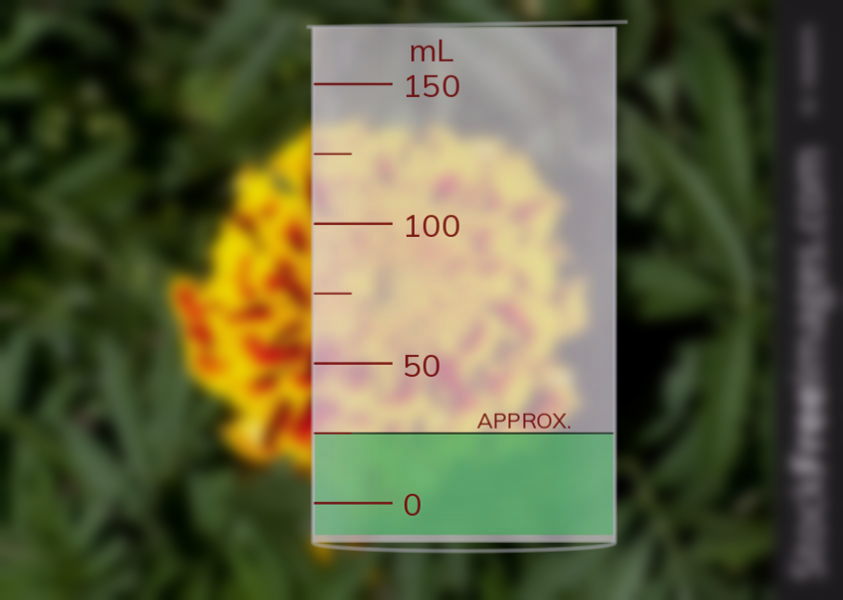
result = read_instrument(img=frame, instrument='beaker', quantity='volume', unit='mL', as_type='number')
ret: 25 mL
